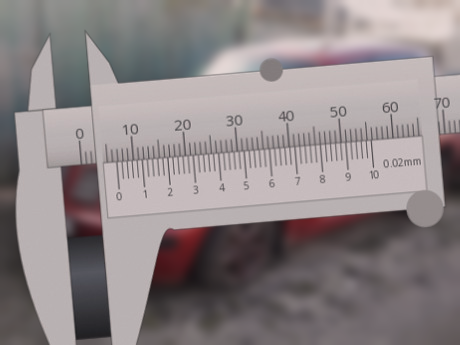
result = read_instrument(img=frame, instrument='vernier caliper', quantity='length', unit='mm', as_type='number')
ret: 6.8 mm
